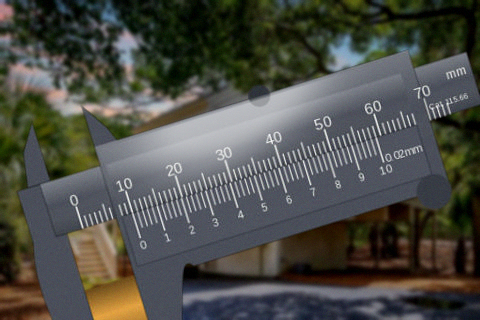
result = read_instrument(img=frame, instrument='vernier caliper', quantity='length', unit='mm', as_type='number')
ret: 10.0 mm
